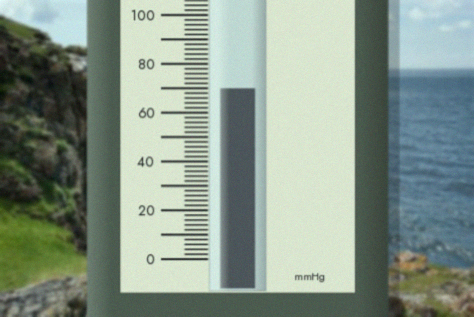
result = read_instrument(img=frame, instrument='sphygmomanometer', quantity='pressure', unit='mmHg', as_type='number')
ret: 70 mmHg
